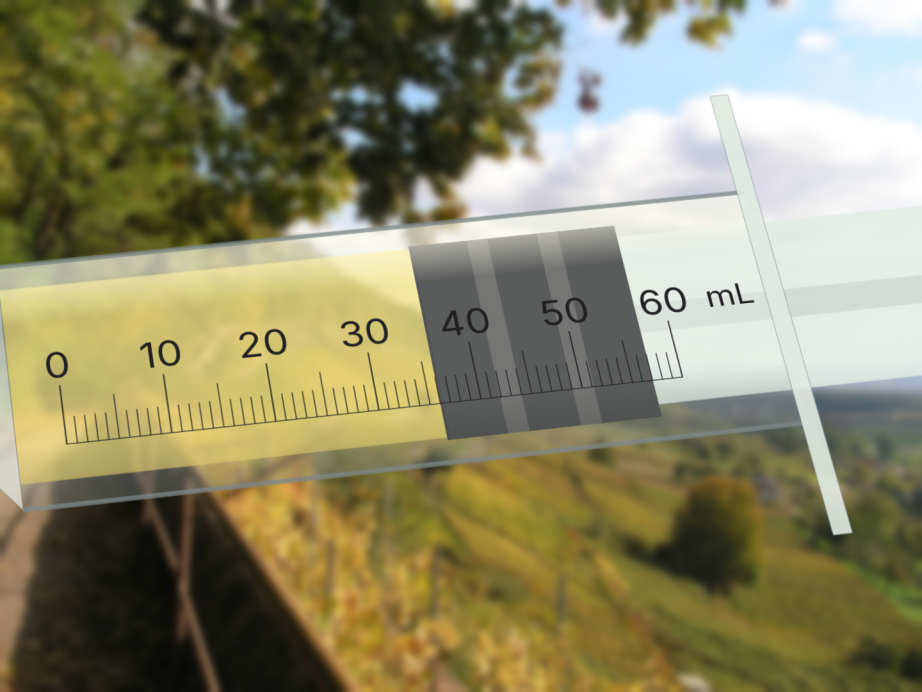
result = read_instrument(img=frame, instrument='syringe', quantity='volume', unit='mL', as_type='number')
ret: 36 mL
